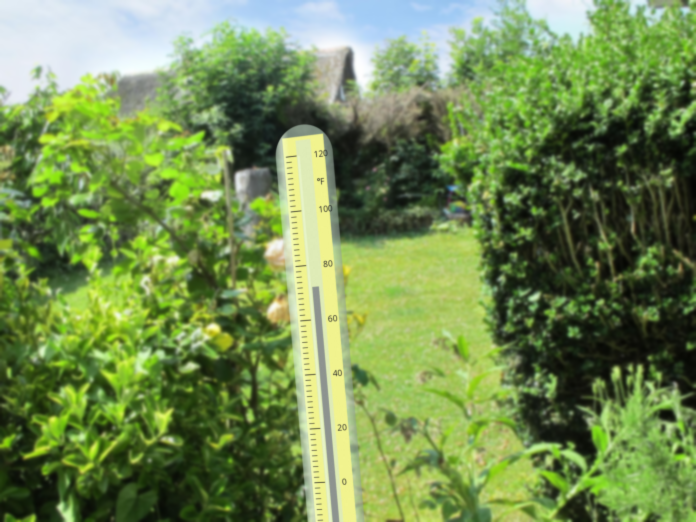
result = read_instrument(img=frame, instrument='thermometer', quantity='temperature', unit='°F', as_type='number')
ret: 72 °F
